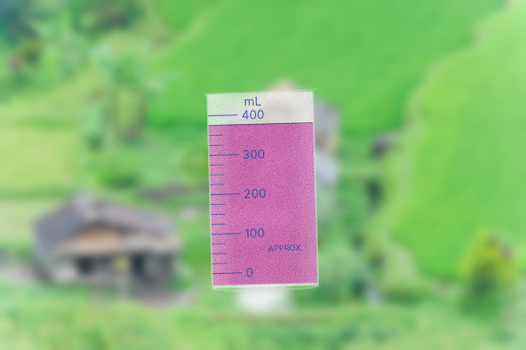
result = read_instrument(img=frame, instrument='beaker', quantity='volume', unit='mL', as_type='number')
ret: 375 mL
